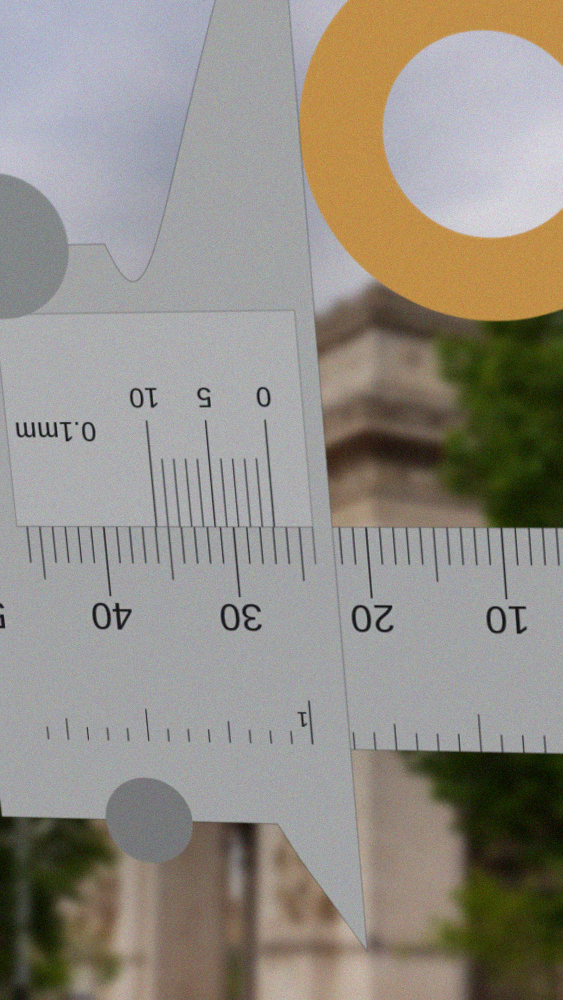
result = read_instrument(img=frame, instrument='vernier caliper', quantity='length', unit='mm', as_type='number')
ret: 26.9 mm
